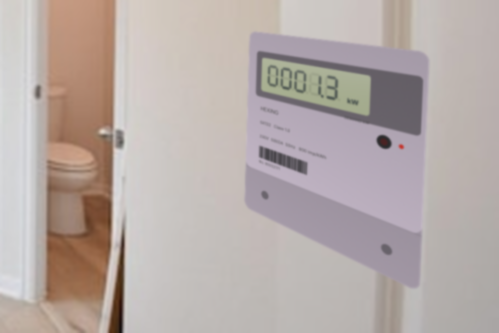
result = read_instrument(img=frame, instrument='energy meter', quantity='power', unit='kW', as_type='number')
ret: 1.3 kW
